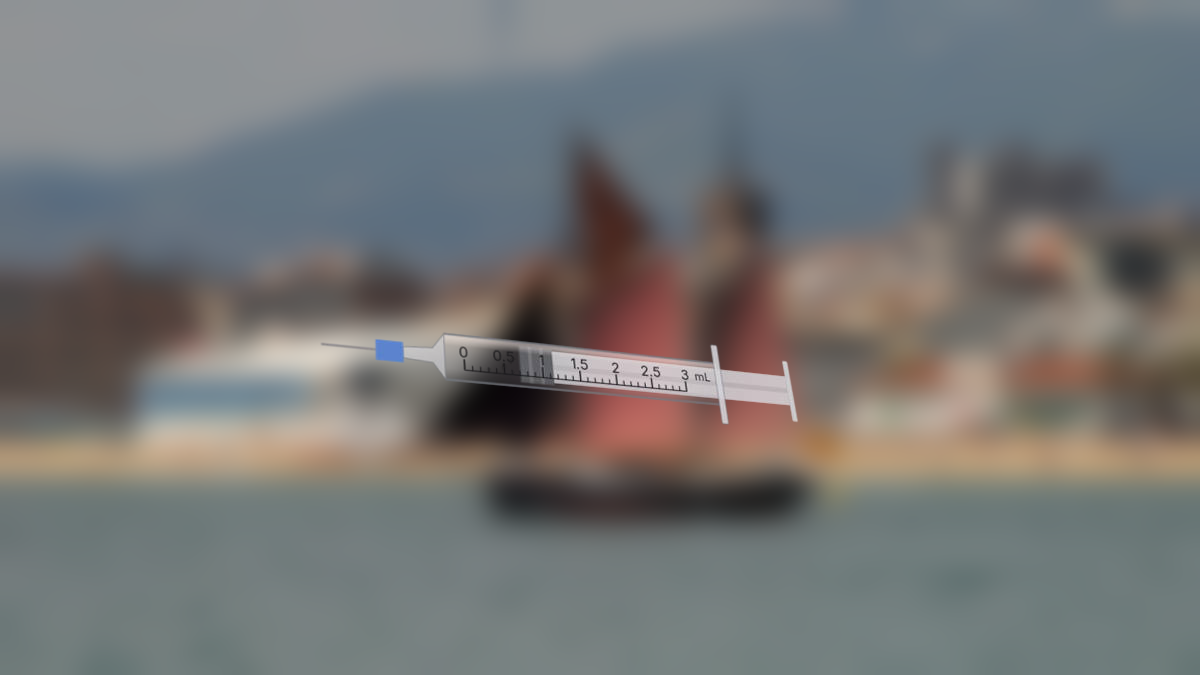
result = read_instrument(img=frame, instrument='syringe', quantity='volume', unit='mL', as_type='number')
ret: 0.7 mL
